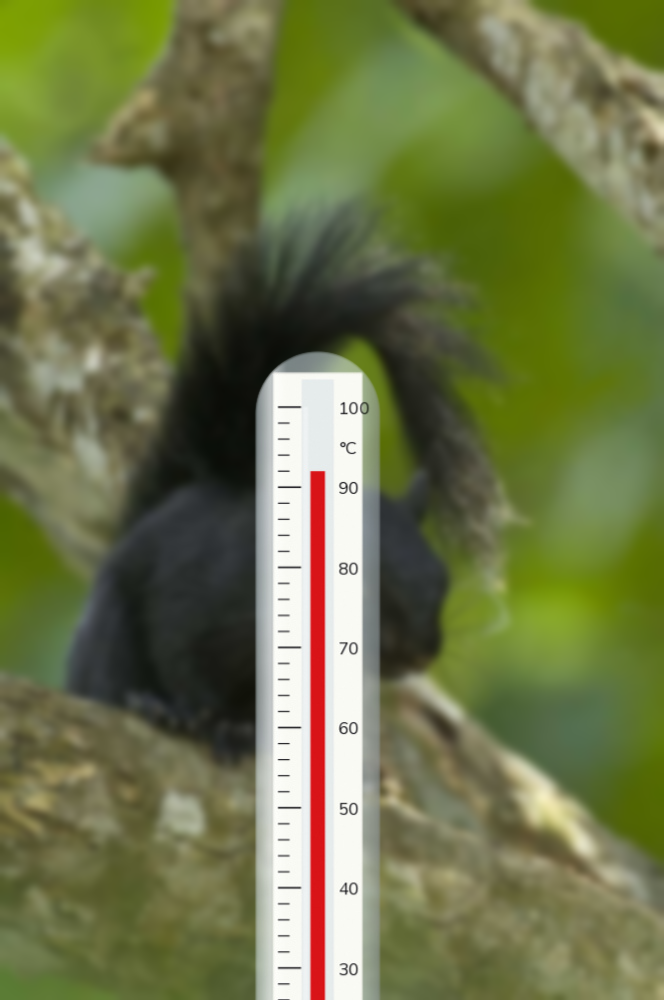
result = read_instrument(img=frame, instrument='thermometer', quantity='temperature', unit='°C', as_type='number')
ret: 92 °C
